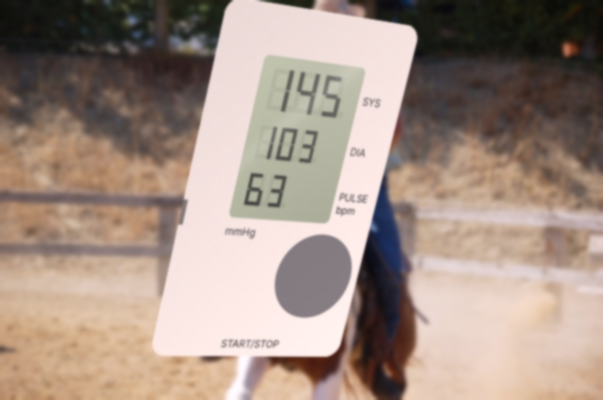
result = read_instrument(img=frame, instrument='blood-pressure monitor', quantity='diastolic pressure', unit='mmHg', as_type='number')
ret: 103 mmHg
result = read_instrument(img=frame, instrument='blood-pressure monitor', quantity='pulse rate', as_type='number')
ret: 63 bpm
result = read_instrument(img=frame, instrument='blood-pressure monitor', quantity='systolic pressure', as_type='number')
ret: 145 mmHg
